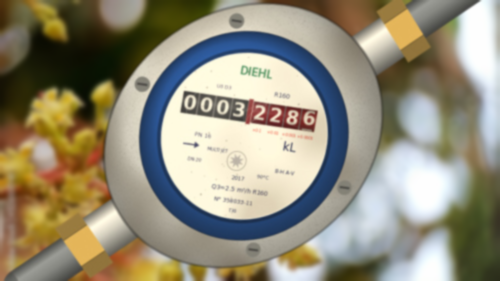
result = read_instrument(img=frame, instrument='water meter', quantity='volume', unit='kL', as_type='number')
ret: 3.2286 kL
